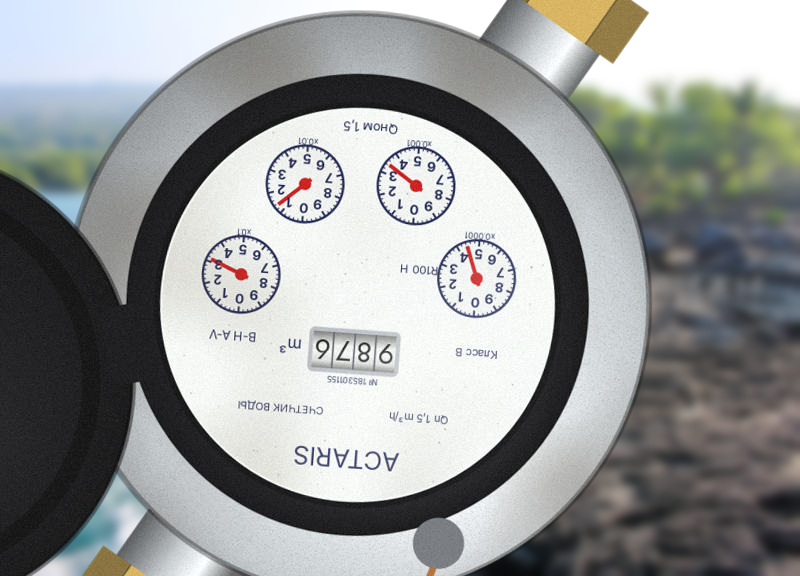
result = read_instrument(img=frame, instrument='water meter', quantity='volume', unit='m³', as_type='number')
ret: 9876.3134 m³
